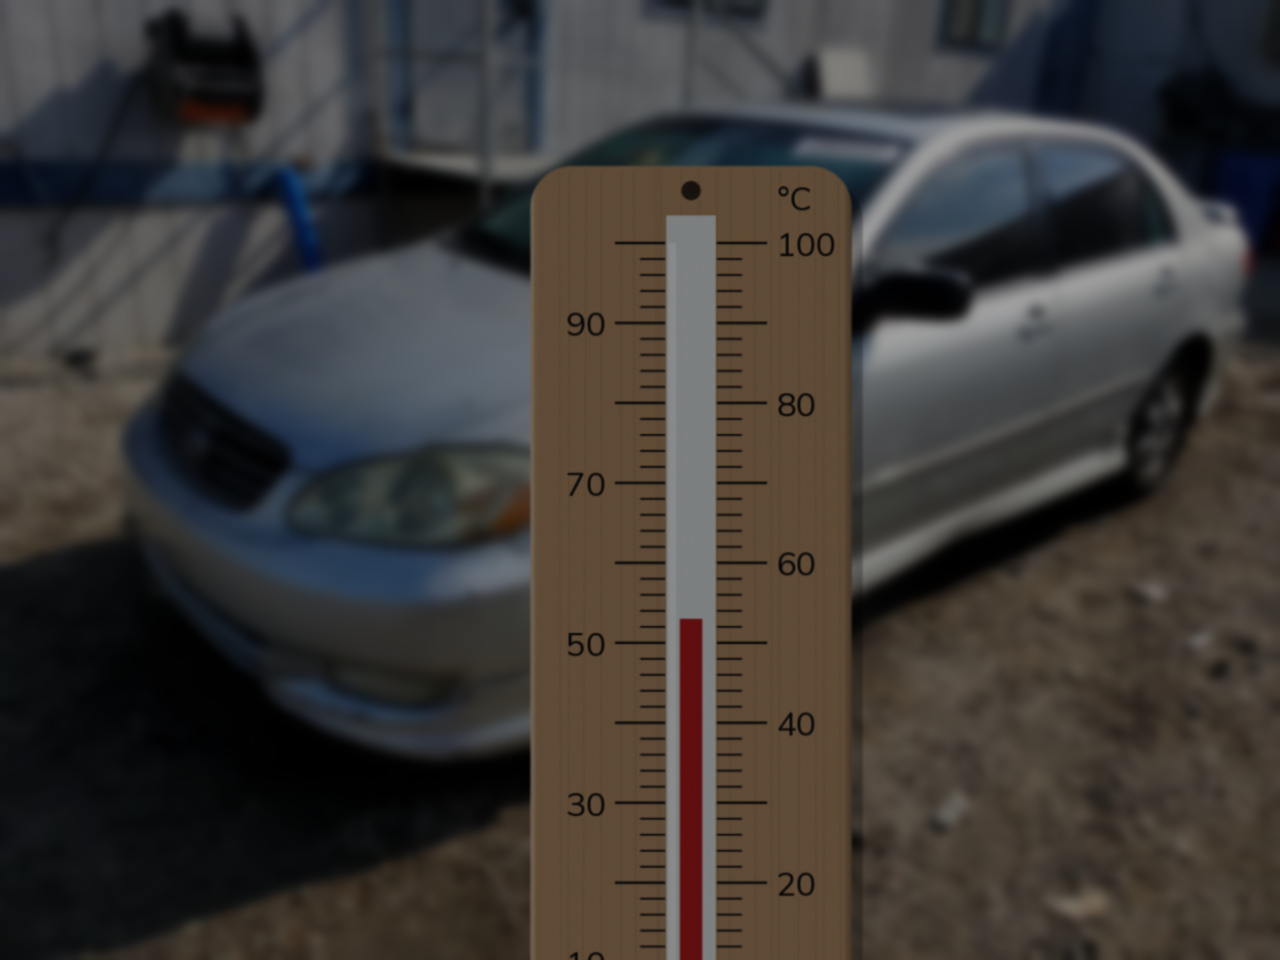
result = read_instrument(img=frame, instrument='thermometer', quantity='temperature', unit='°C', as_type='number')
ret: 53 °C
